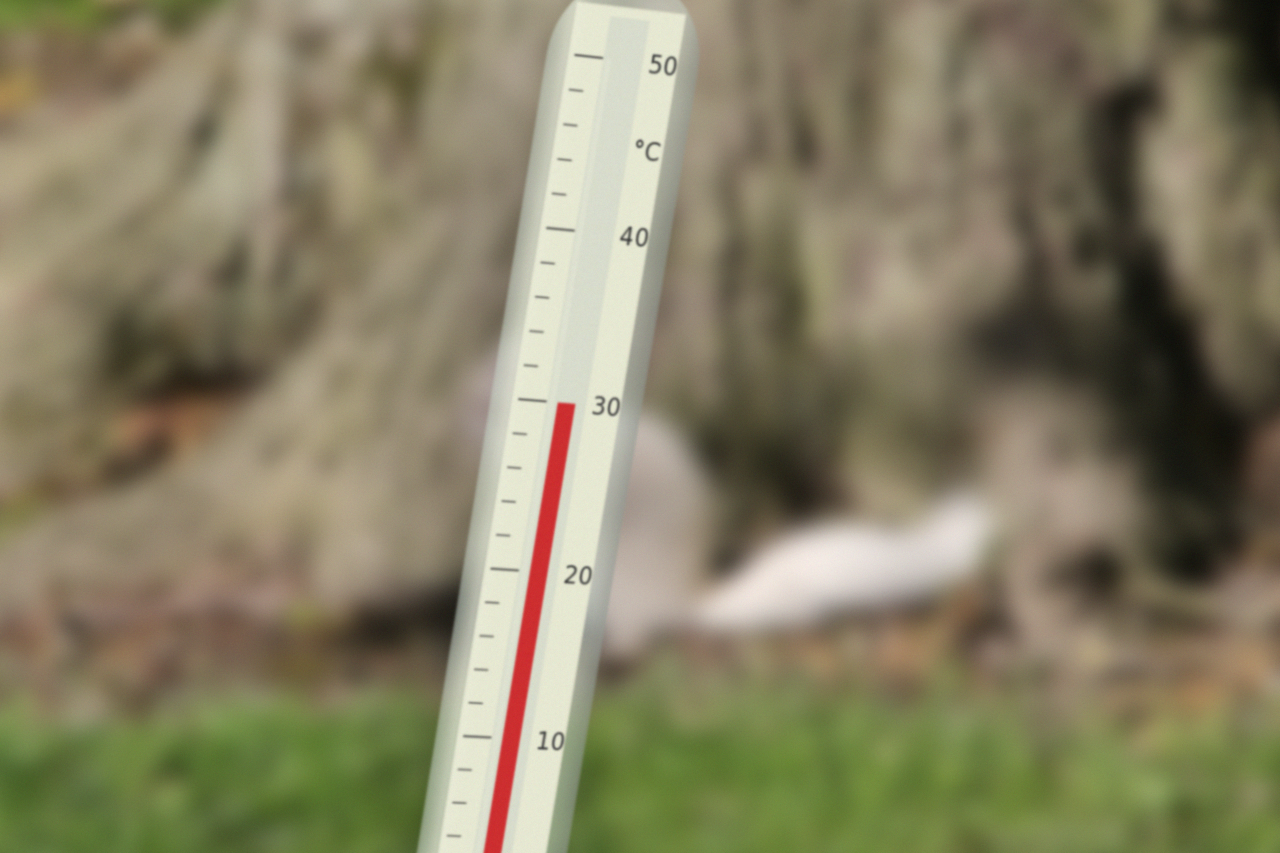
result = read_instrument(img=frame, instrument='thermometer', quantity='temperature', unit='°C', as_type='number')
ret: 30 °C
